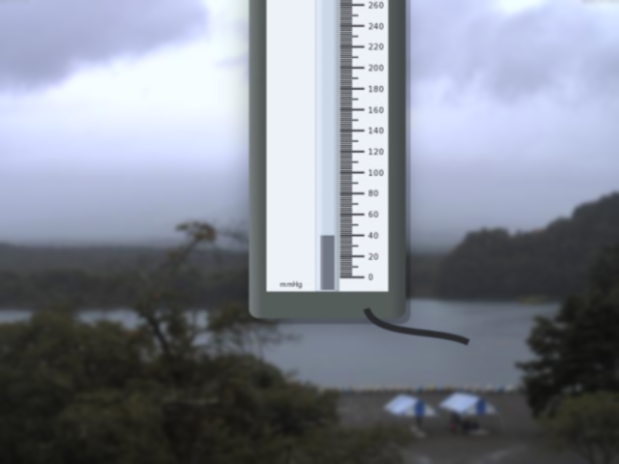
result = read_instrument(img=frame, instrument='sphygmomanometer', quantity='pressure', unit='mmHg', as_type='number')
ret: 40 mmHg
